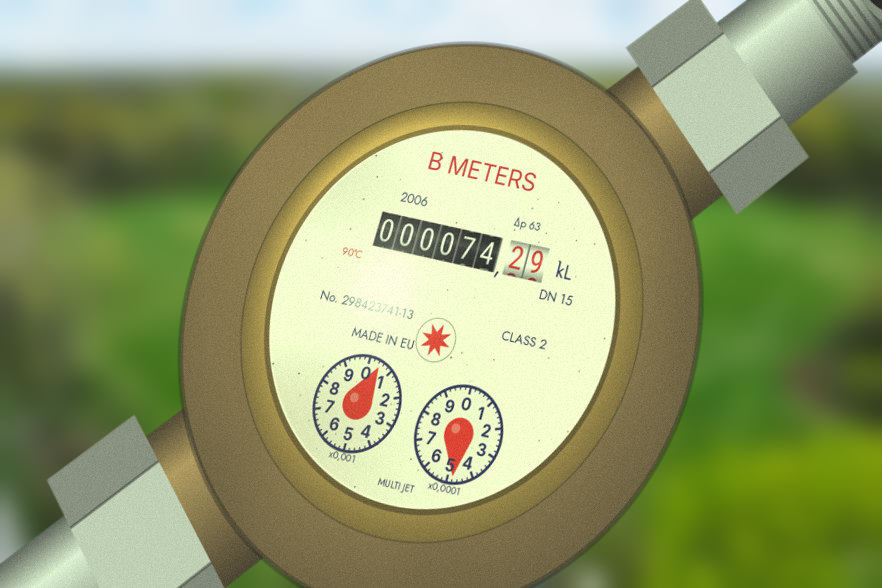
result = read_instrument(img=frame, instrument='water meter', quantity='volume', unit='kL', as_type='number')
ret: 74.2904 kL
